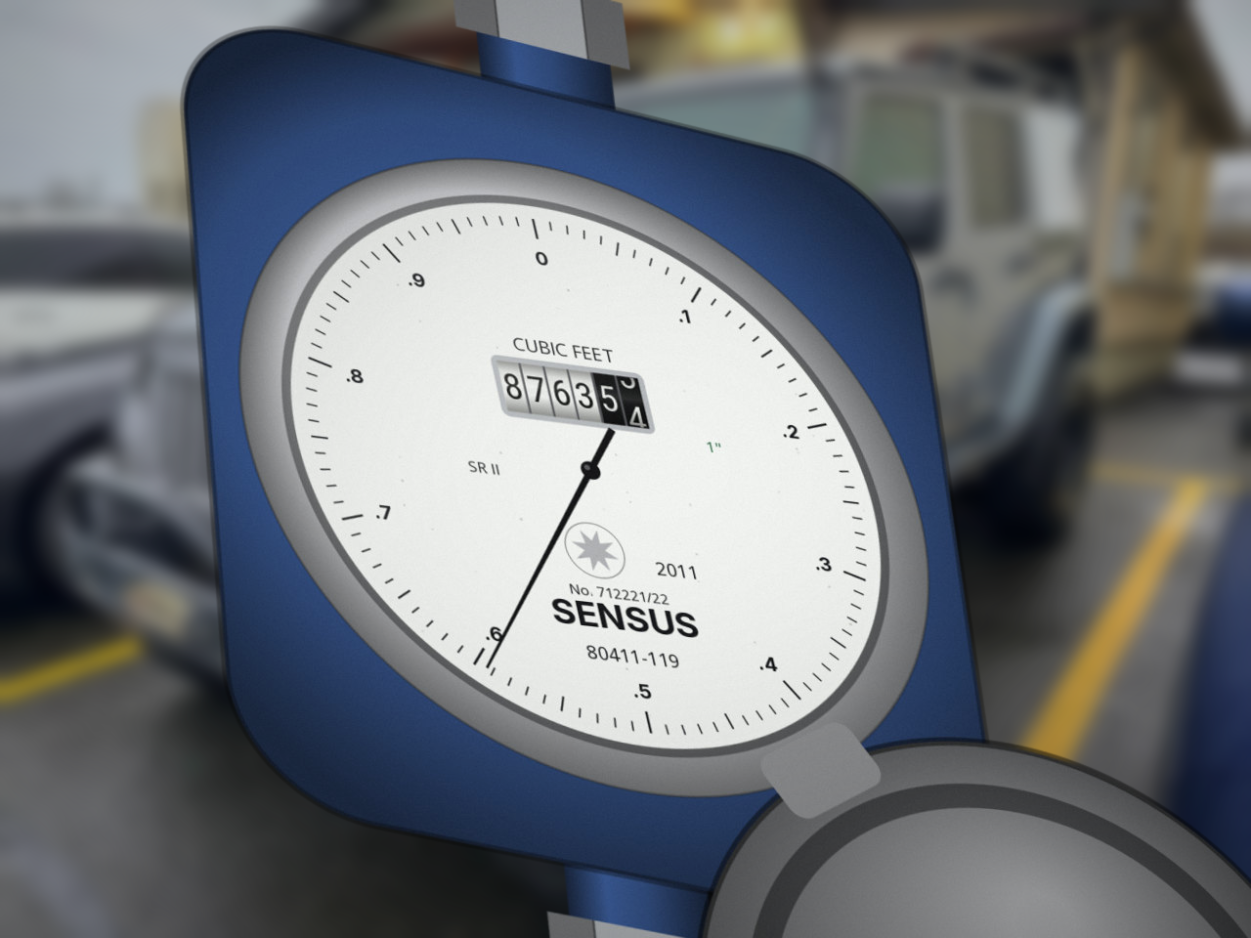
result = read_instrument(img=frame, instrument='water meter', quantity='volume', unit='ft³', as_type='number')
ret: 876353.59 ft³
